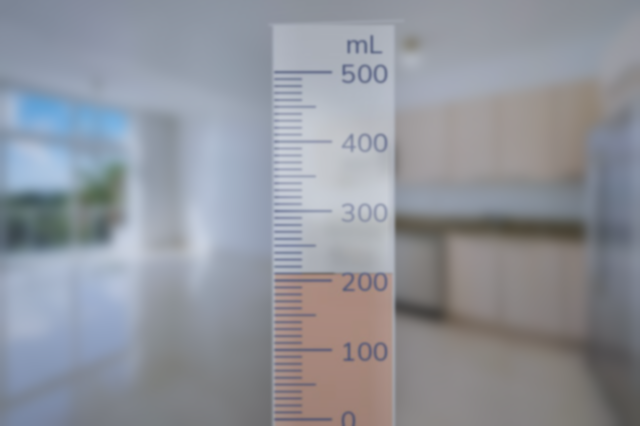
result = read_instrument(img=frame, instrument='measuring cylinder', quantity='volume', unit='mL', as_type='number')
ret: 210 mL
